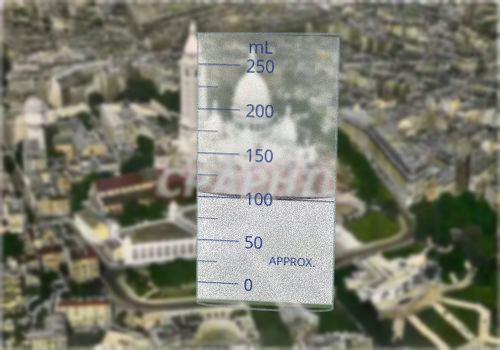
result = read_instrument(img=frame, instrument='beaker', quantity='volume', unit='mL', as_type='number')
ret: 100 mL
